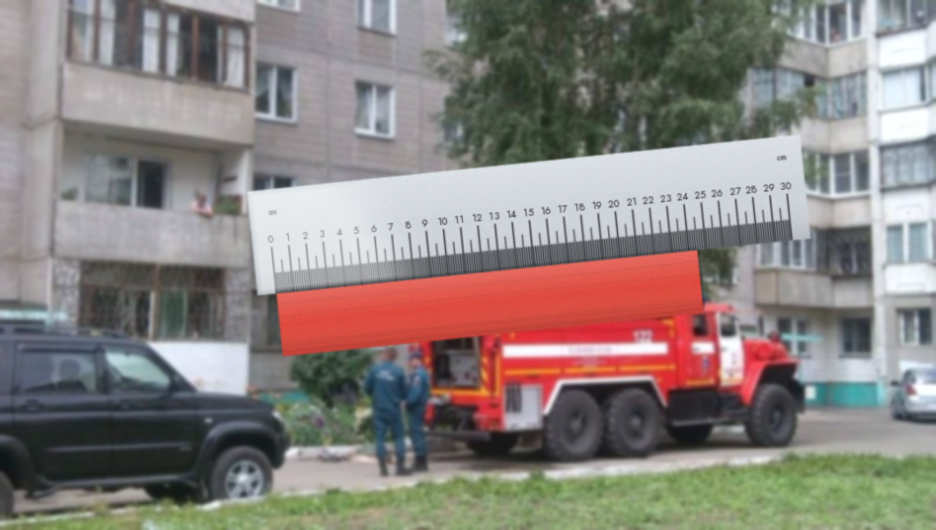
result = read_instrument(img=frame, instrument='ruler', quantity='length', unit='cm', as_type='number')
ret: 24.5 cm
